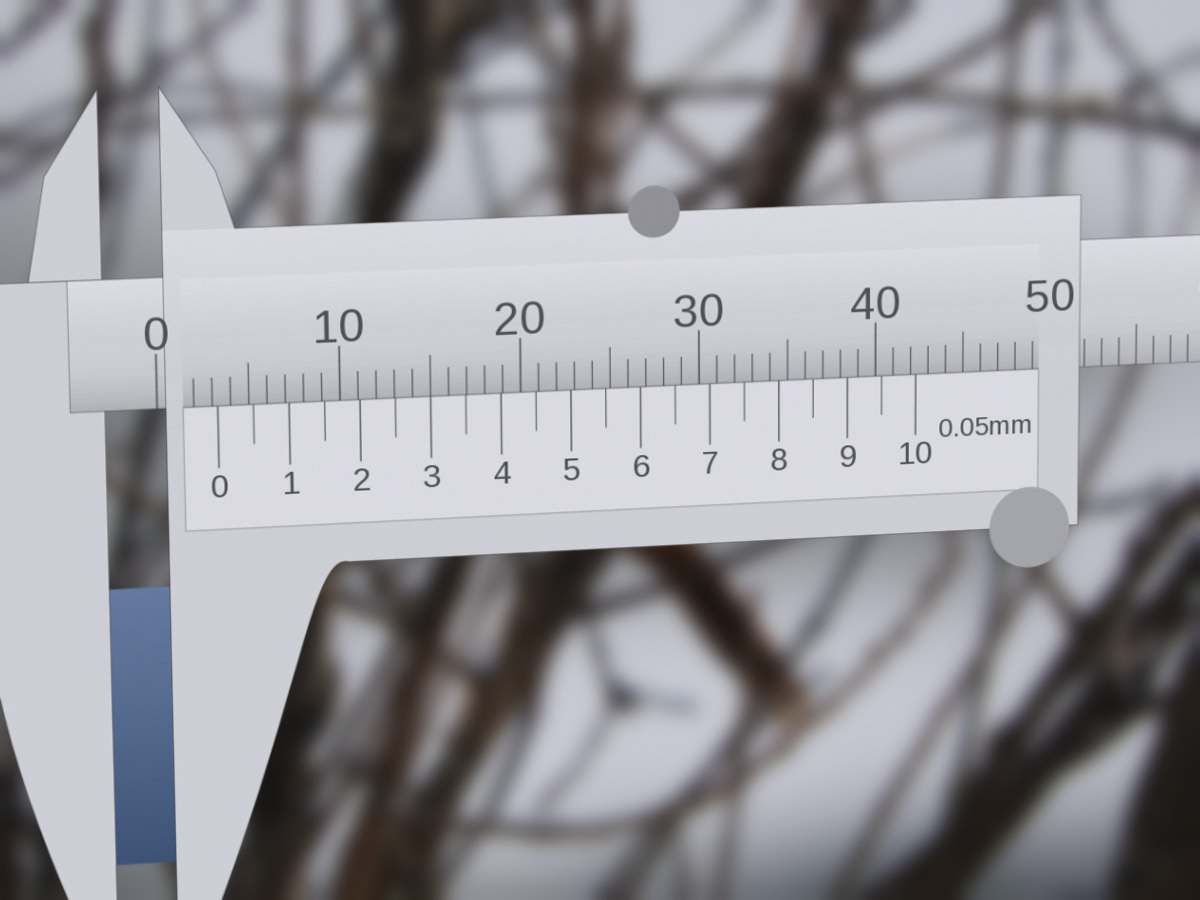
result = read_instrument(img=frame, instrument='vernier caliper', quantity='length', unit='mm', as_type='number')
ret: 3.3 mm
